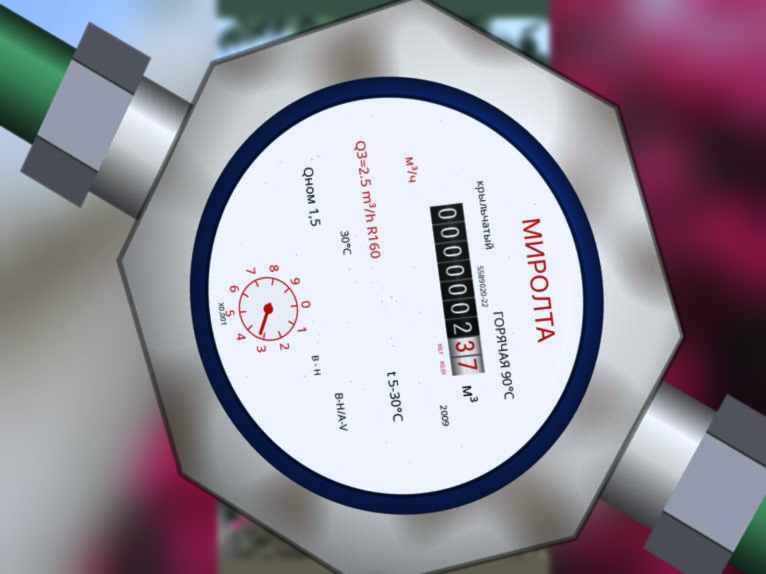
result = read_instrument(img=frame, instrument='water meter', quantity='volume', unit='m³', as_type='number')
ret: 2.373 m³
